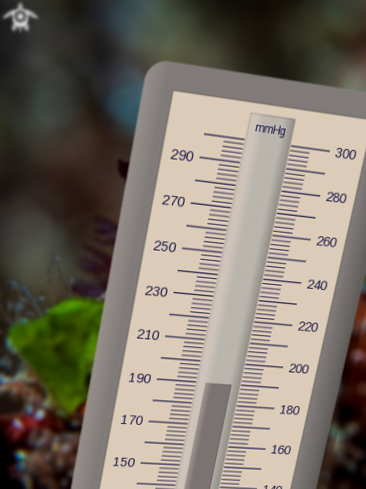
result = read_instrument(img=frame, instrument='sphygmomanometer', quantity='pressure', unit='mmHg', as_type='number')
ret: 190 mmHg
